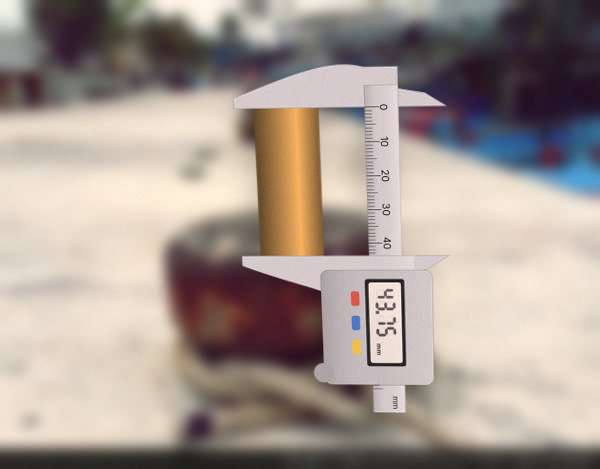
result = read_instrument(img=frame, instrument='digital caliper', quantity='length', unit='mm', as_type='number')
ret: 43.75 mm
